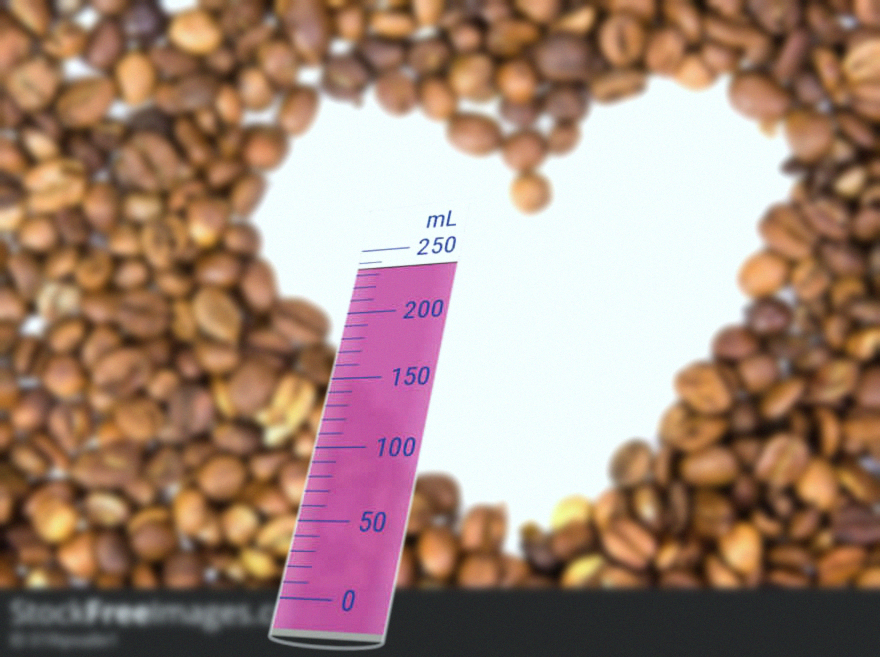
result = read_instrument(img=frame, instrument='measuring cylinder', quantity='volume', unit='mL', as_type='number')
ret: 235 mL
